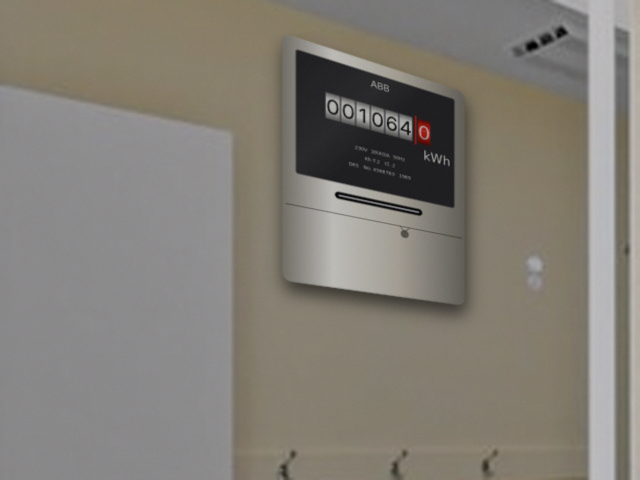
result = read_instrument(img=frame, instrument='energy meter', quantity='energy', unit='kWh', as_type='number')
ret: 1064.0 kWh
